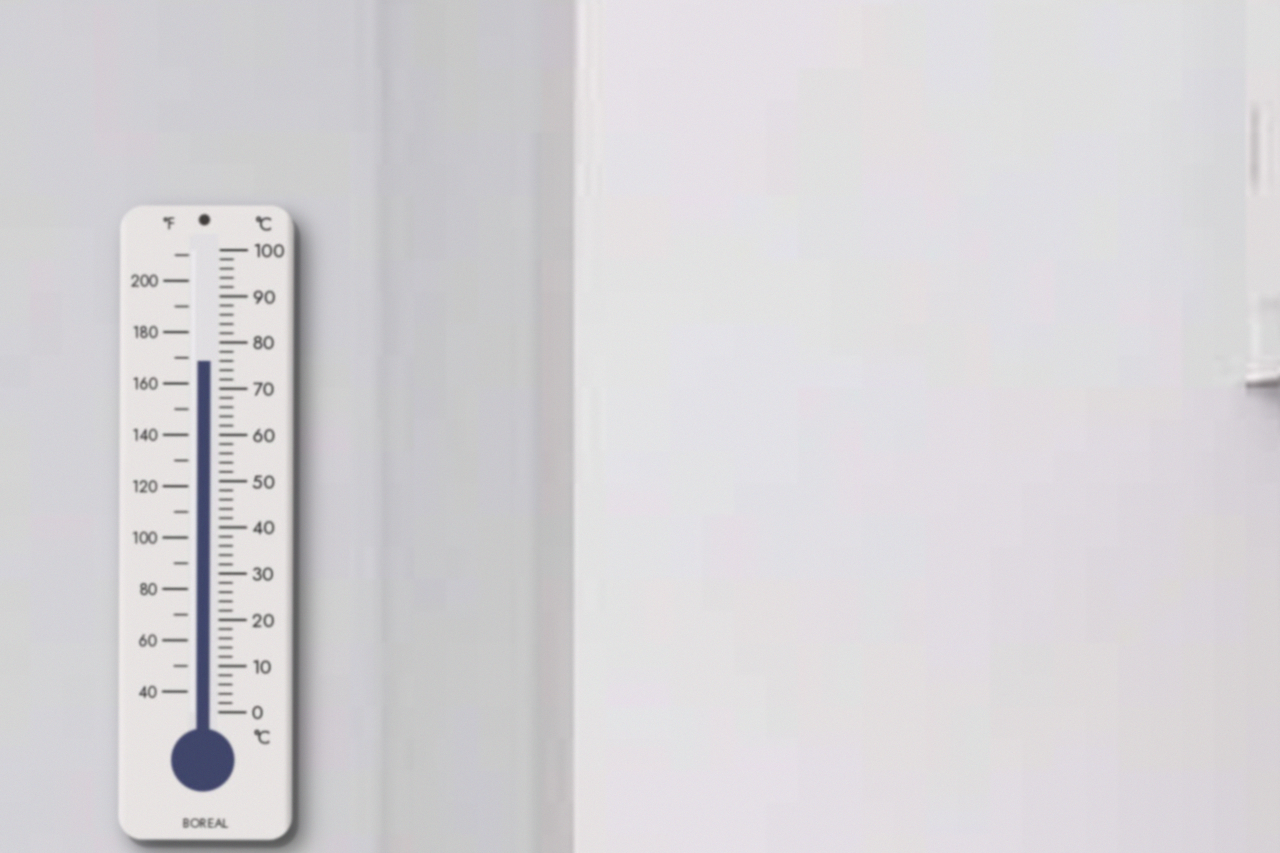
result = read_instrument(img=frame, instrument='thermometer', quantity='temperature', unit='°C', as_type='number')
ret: 76 °C
